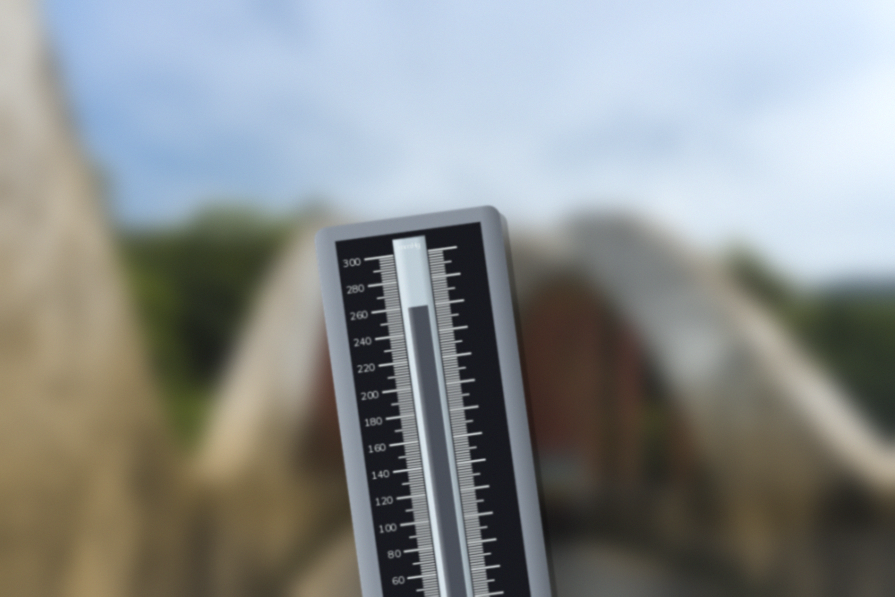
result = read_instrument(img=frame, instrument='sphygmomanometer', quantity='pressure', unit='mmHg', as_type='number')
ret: 260 mmHg
